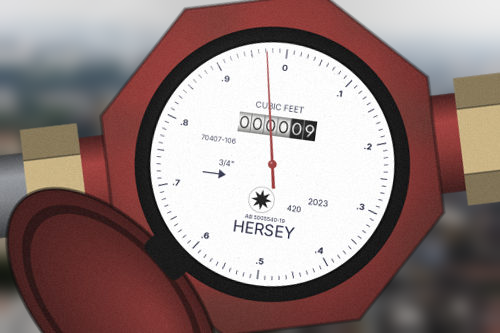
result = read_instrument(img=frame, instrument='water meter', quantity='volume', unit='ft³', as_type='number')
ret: 8.97 ft³
